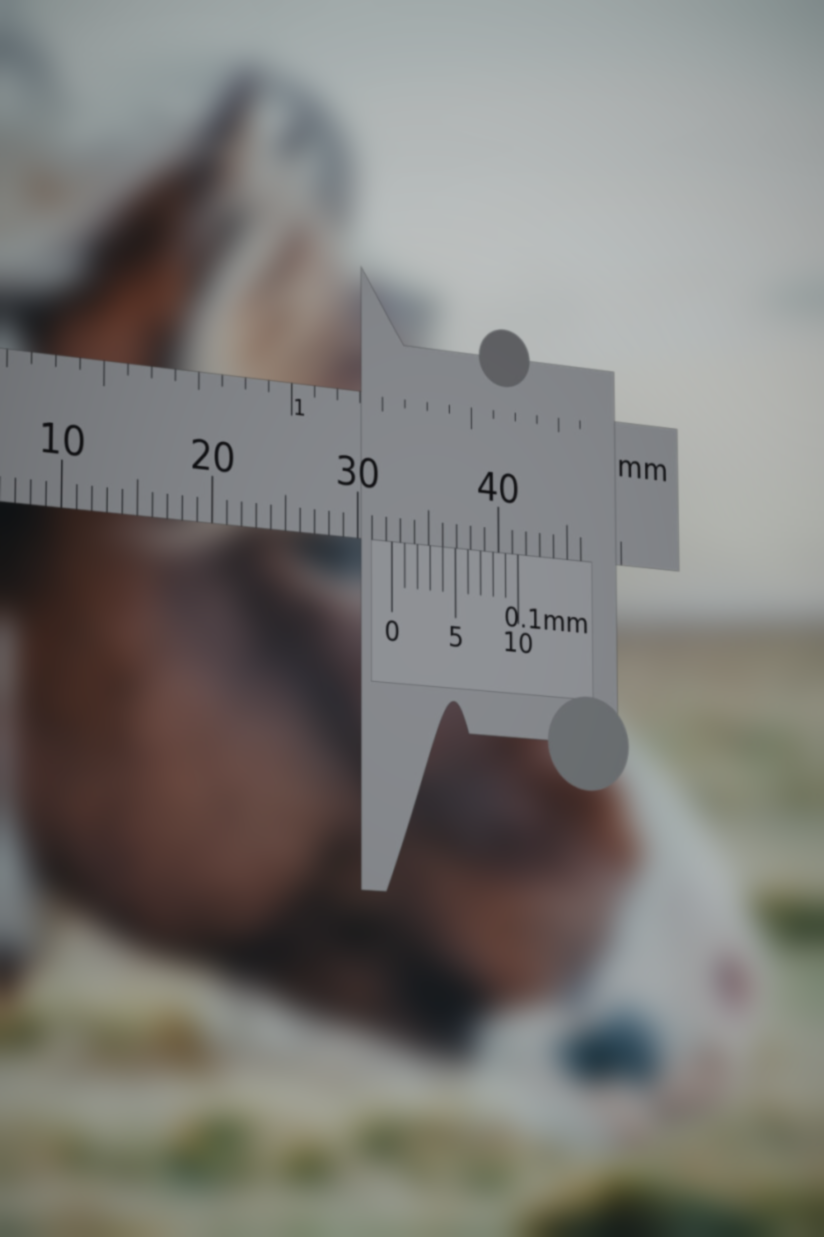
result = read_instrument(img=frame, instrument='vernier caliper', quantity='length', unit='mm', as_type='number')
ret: 32.4 mm
